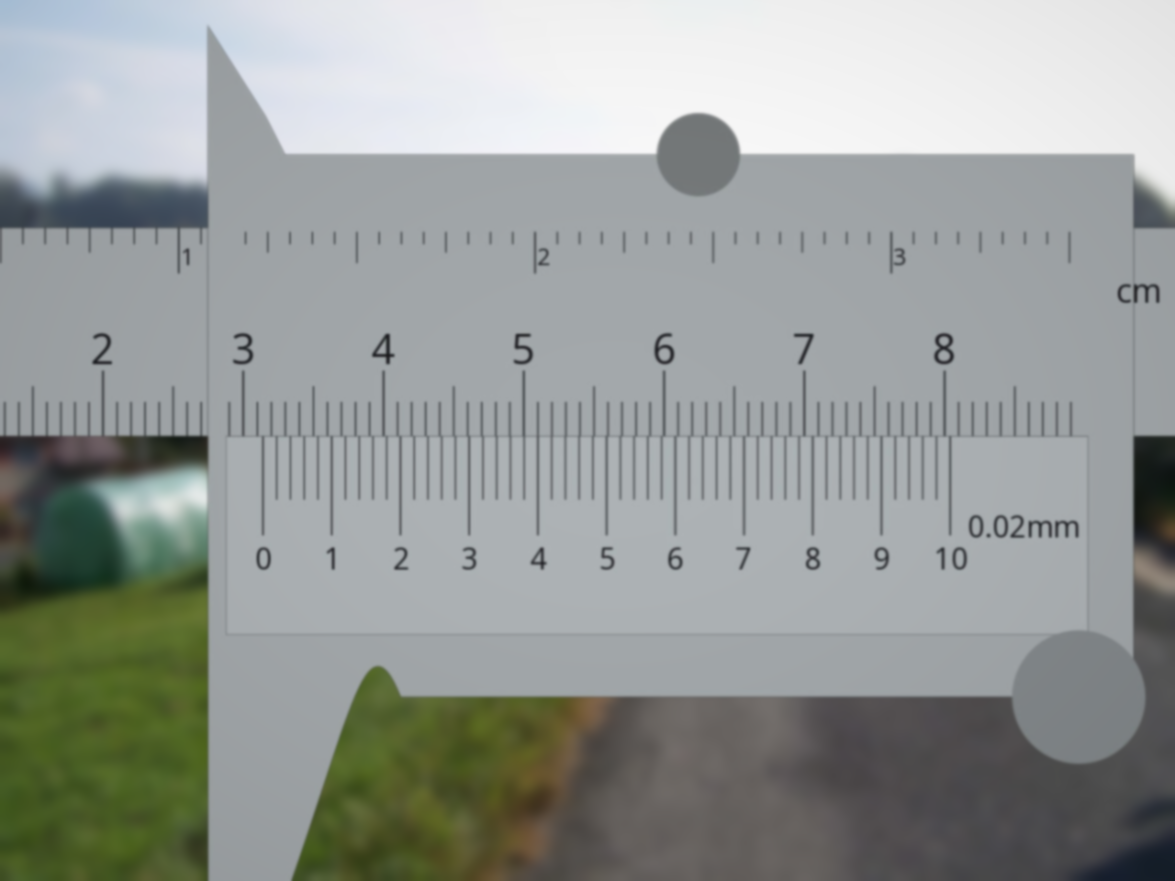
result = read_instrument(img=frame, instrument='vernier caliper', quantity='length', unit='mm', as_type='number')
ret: 31.4 mm
